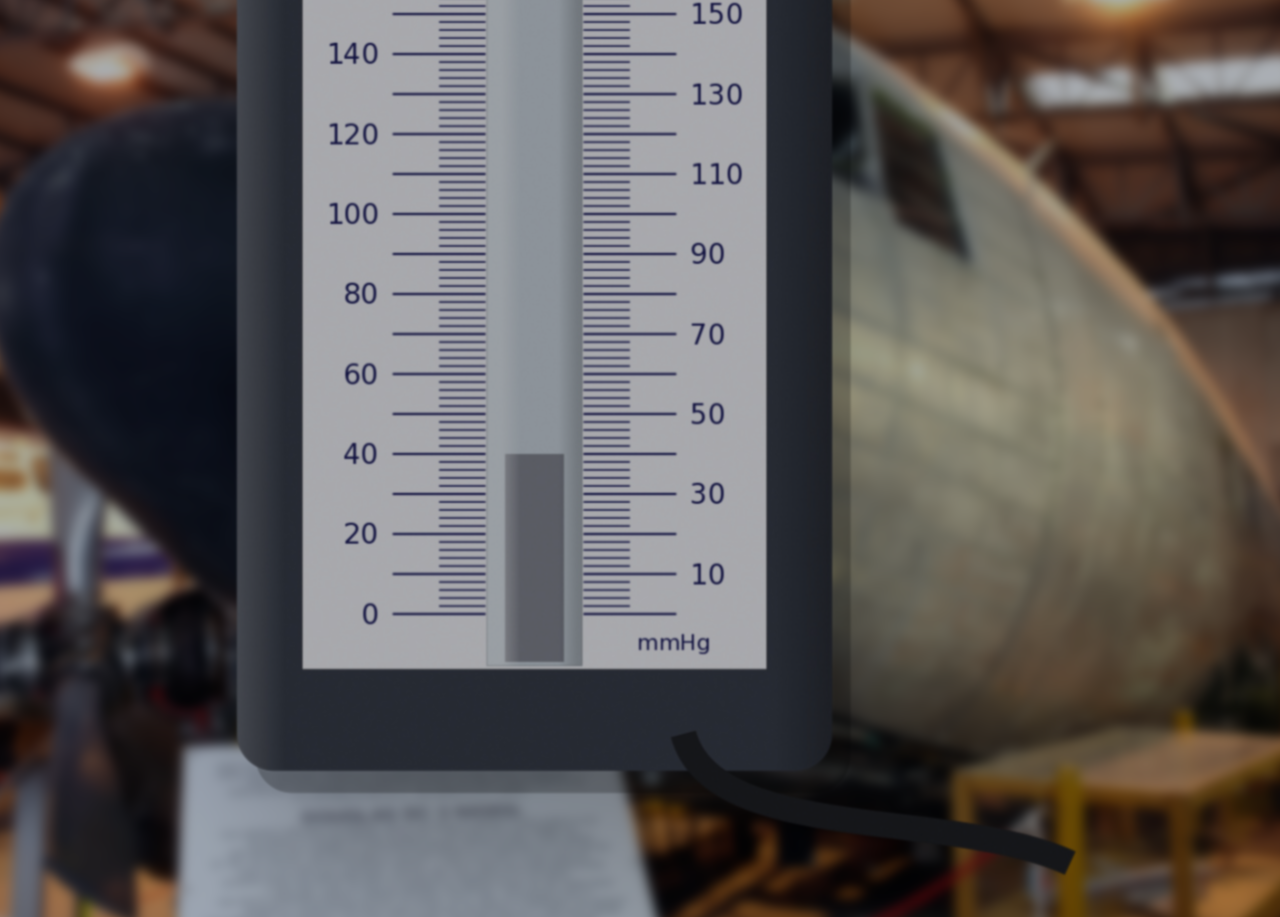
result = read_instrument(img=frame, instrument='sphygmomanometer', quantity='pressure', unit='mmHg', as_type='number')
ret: 40 mmHg
